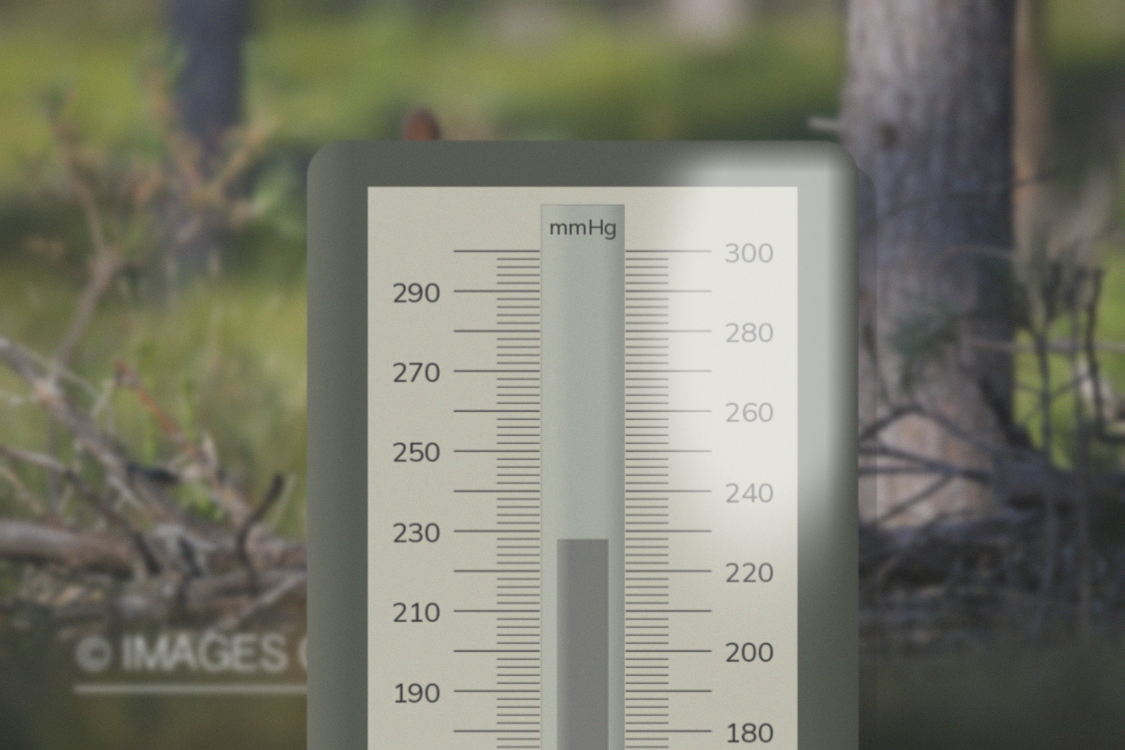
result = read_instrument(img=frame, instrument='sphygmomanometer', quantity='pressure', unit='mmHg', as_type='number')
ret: 228 mmHg
